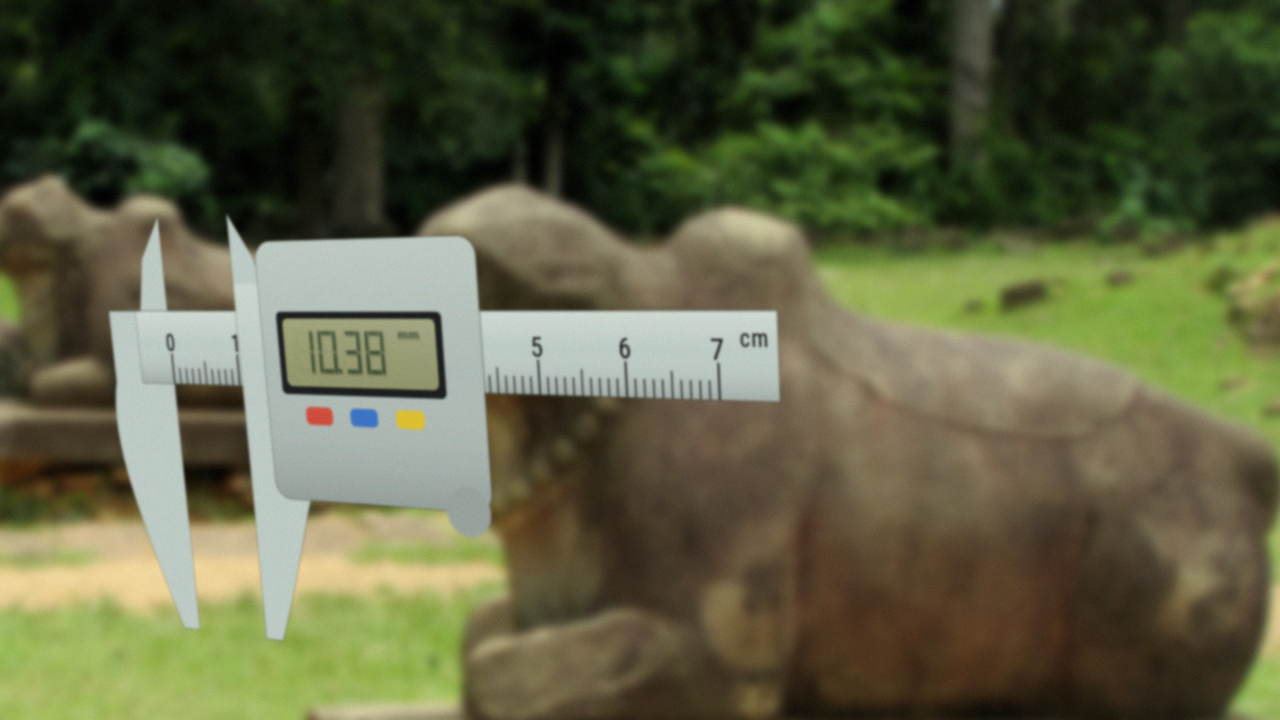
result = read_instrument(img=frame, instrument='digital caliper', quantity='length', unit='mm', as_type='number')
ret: 10.38 mm
